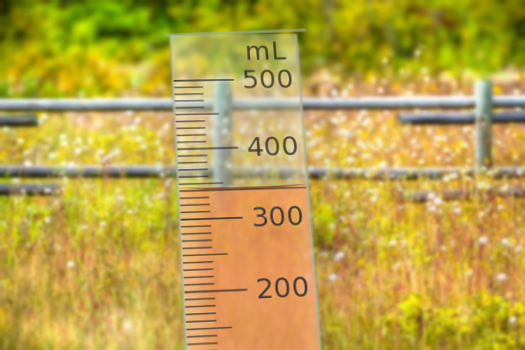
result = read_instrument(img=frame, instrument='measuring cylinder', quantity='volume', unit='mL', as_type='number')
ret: 340 mL
